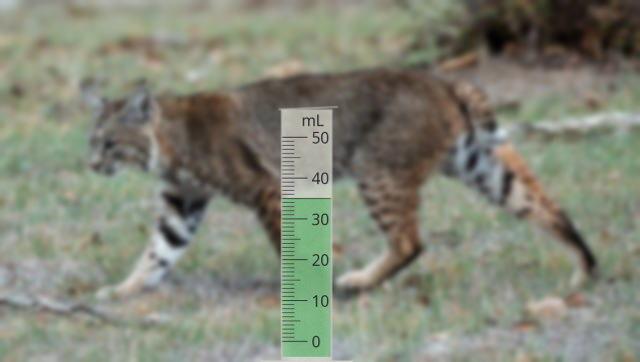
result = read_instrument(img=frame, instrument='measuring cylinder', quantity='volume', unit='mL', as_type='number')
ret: 35 mL
